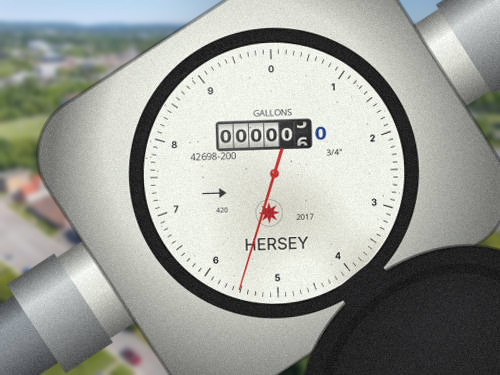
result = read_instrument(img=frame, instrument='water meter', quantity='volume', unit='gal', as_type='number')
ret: 55.5 gal
